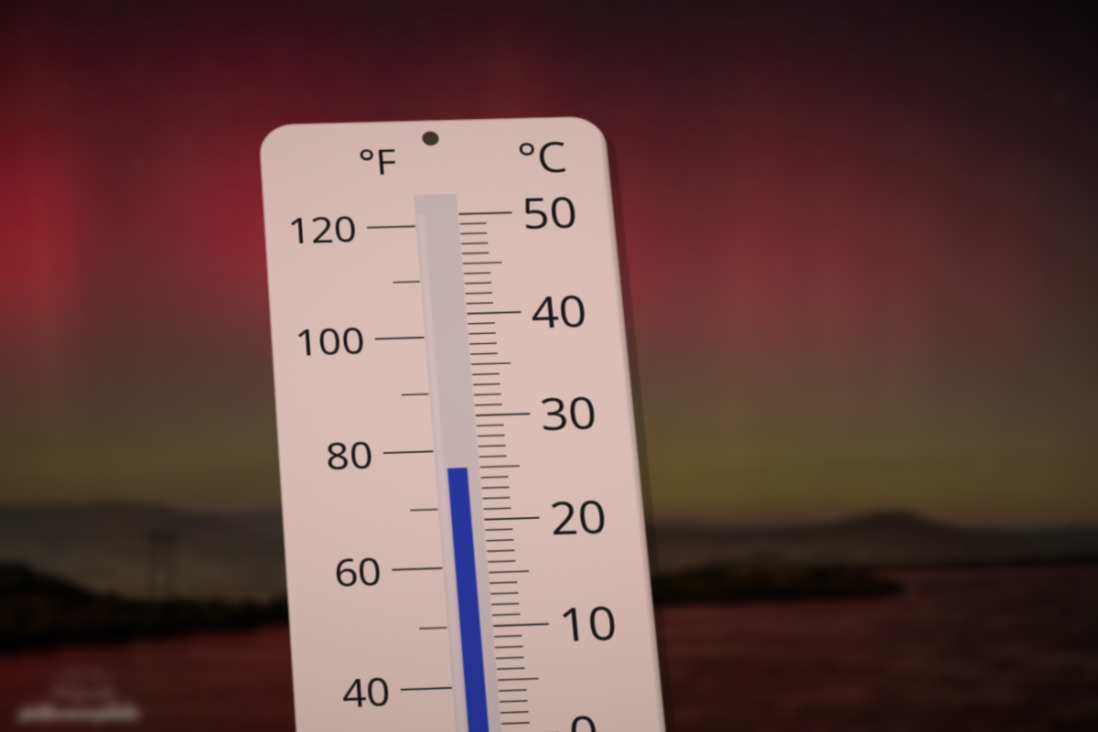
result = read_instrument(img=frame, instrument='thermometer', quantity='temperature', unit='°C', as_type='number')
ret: 25 °C
